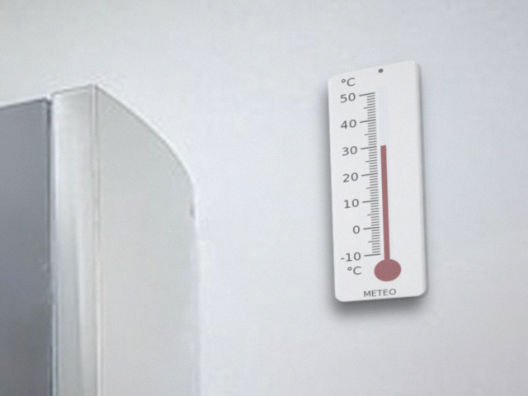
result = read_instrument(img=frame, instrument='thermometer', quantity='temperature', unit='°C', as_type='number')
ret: 30 °C
